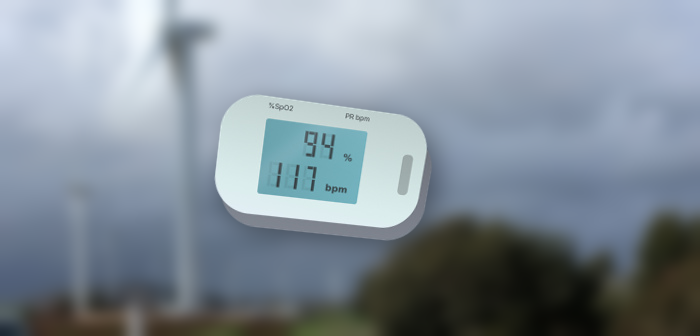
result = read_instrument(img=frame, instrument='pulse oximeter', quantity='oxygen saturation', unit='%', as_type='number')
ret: 94 %
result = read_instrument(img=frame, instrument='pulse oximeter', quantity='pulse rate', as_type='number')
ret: 117 bpm
